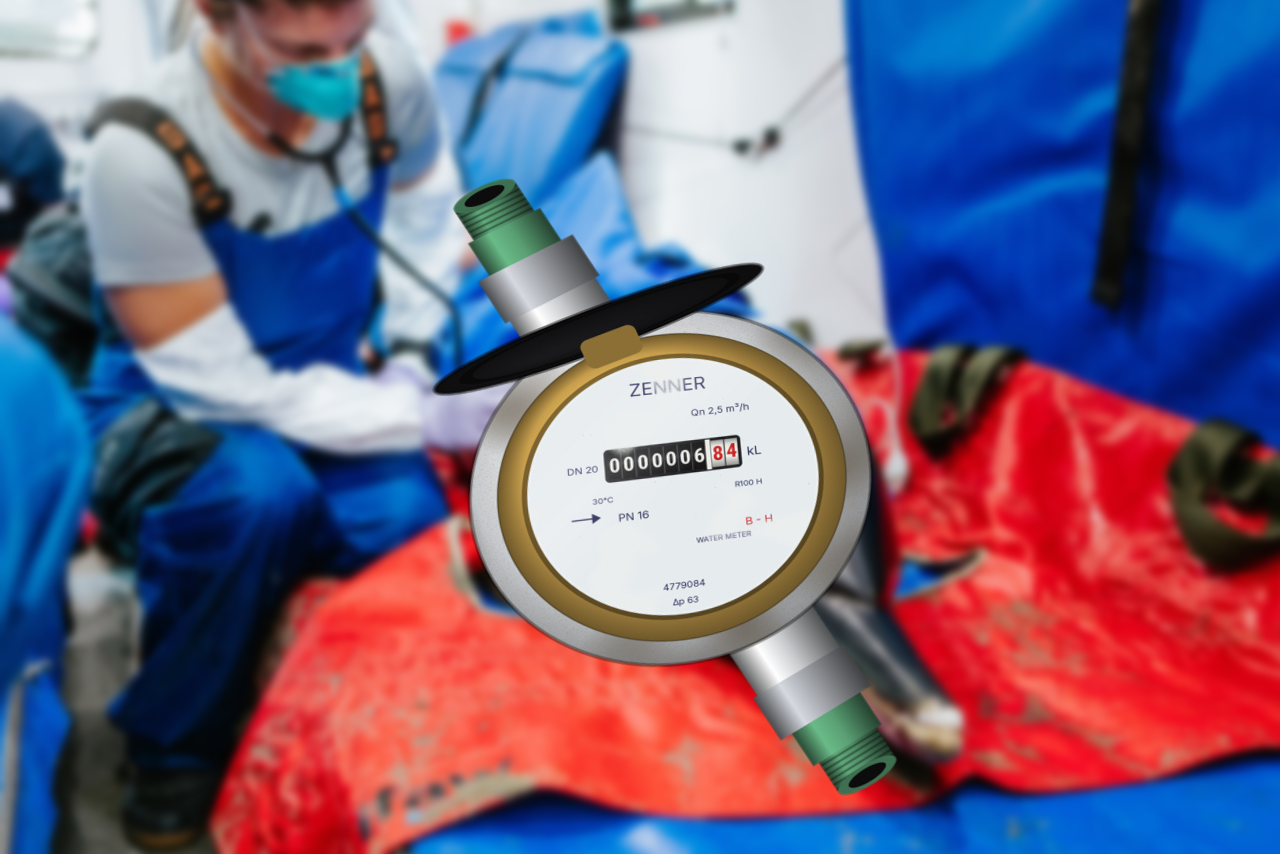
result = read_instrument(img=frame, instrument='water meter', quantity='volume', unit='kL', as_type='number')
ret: 6.84 kL
